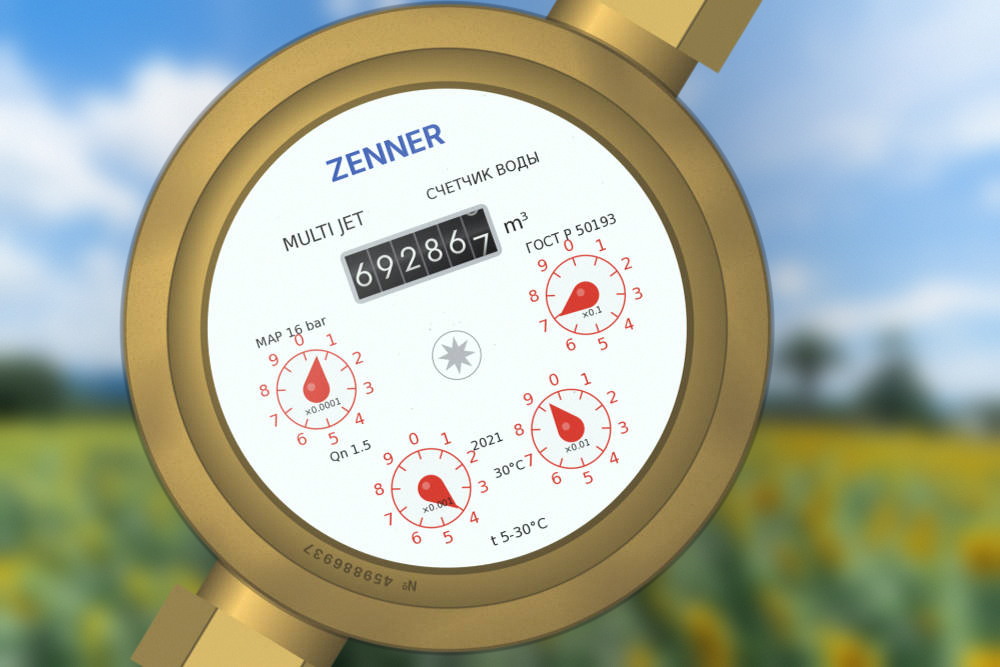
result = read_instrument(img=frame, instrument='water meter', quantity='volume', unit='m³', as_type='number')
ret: 692866.6940 m³
